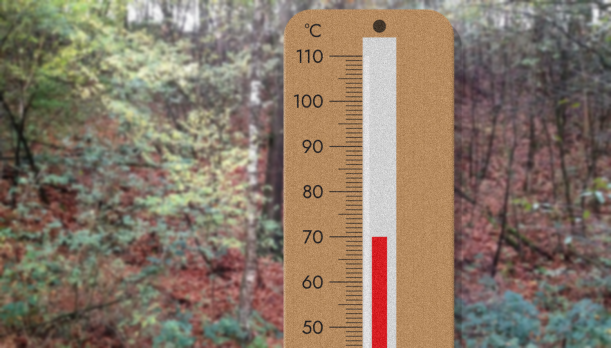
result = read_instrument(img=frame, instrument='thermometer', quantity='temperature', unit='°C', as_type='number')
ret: 70 °C
